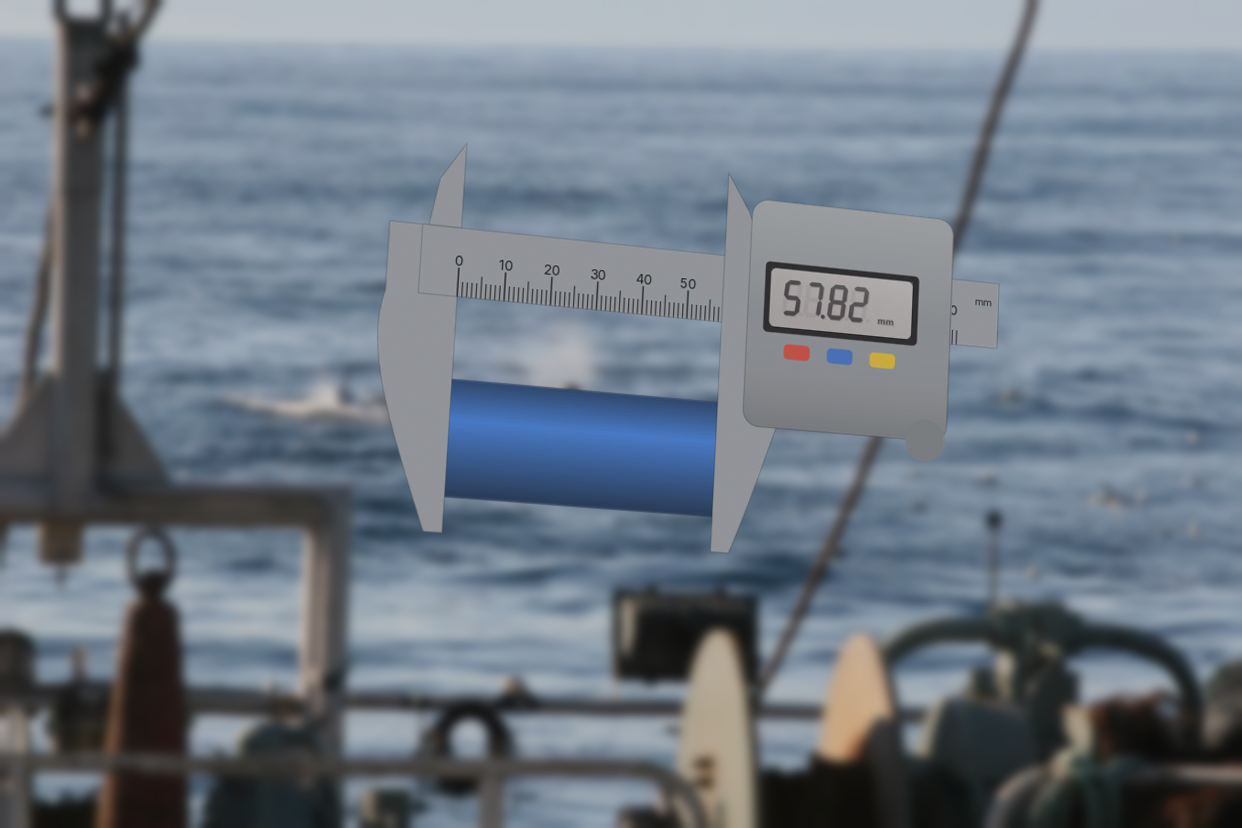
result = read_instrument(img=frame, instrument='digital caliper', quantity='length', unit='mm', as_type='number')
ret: 57.82 mm
